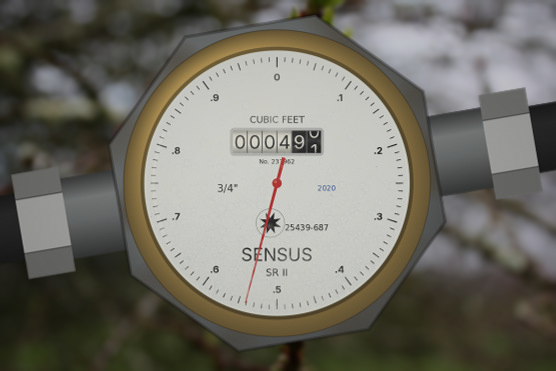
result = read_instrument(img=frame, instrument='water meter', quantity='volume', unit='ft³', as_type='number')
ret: 490.54 ft³
